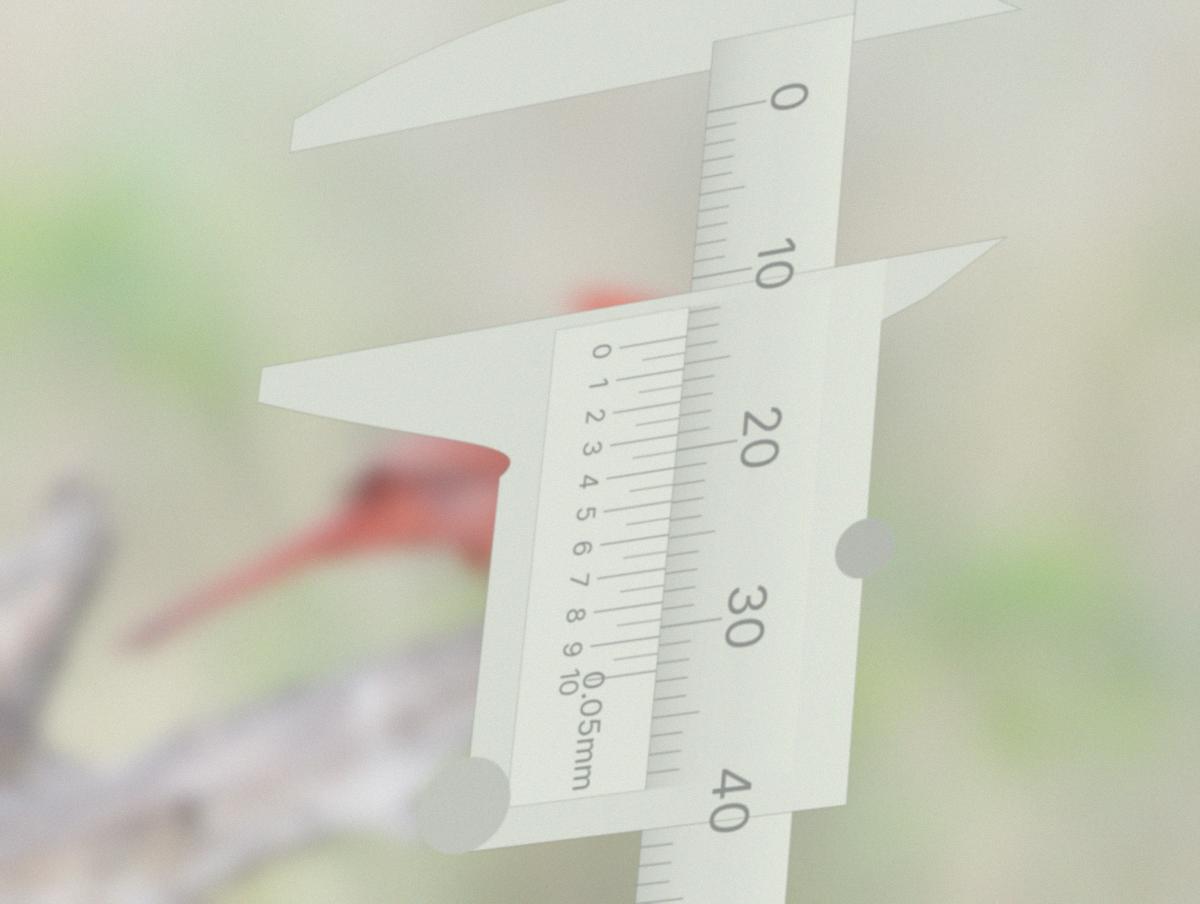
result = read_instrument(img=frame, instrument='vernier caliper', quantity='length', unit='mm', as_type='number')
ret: 13.4 mm
